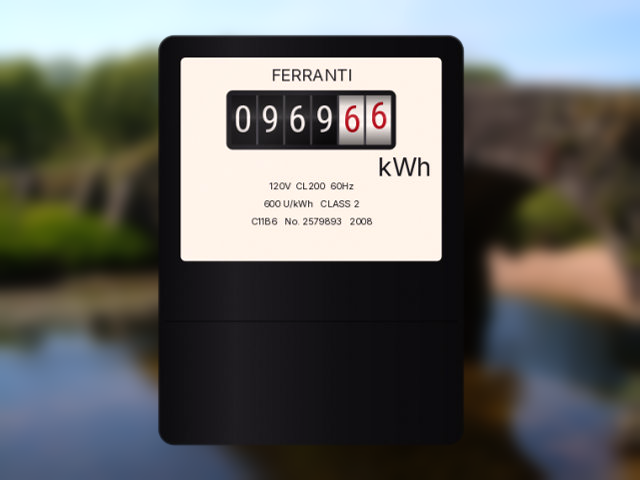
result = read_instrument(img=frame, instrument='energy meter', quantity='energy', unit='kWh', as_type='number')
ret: 969.66 kWh
